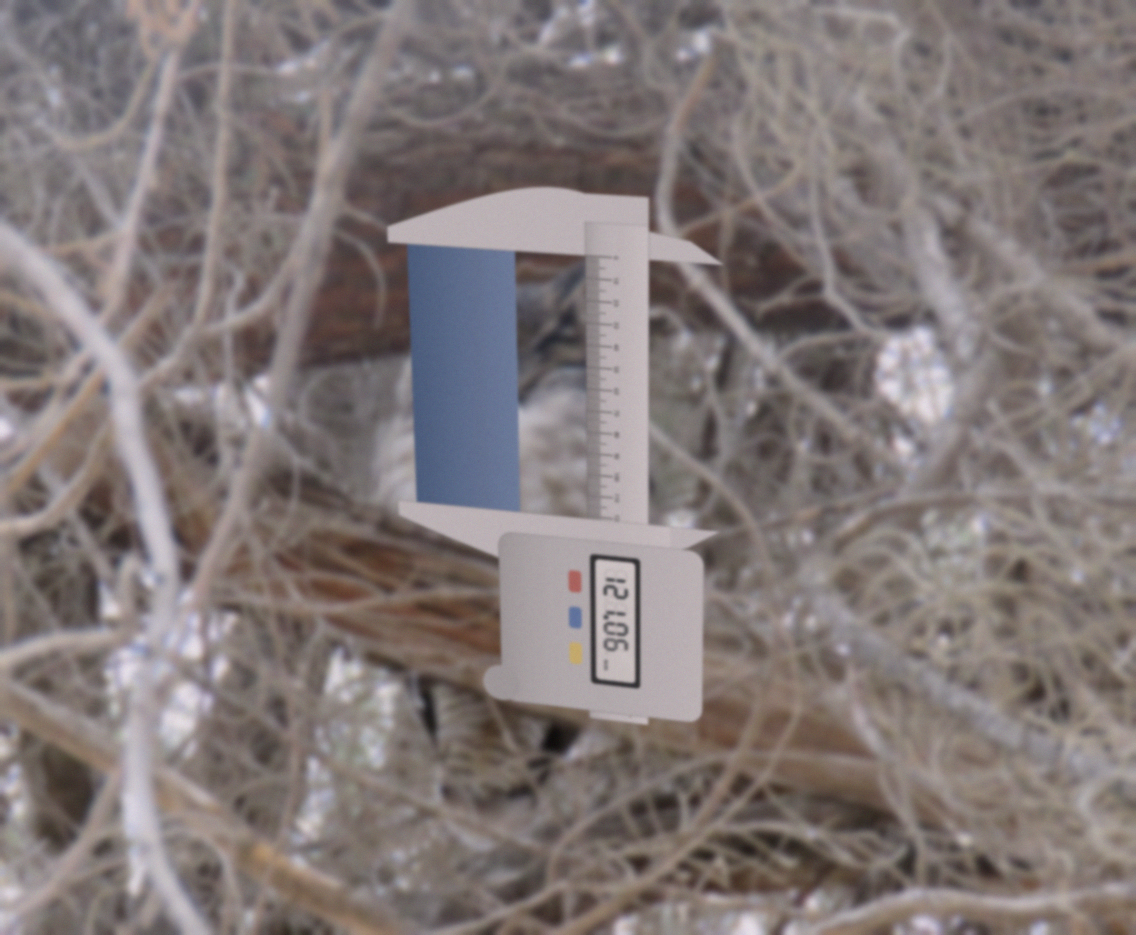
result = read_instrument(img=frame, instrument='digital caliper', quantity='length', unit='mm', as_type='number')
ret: 121.06 mm
